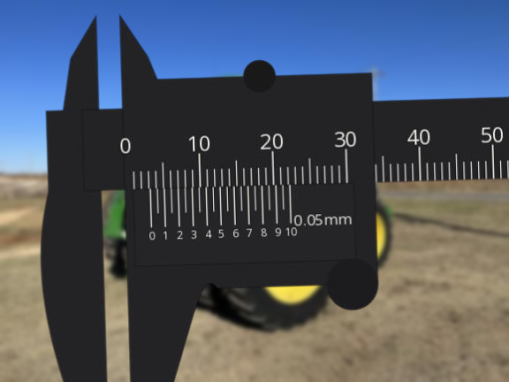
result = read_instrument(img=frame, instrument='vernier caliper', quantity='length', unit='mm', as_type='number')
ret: 3.2 mm
